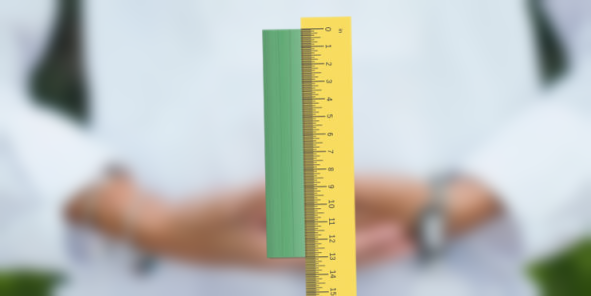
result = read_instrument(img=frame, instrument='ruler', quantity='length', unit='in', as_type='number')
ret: 13 in
